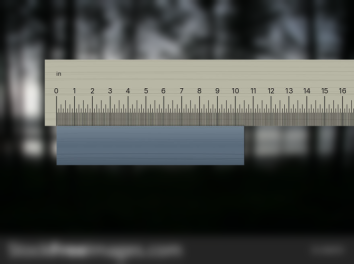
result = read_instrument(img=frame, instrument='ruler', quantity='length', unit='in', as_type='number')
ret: 10.5 in
